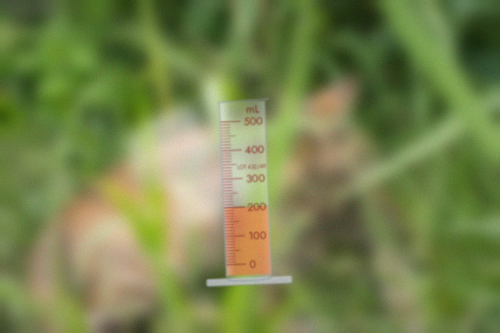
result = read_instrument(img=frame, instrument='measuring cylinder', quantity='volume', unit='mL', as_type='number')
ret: 200 mL
